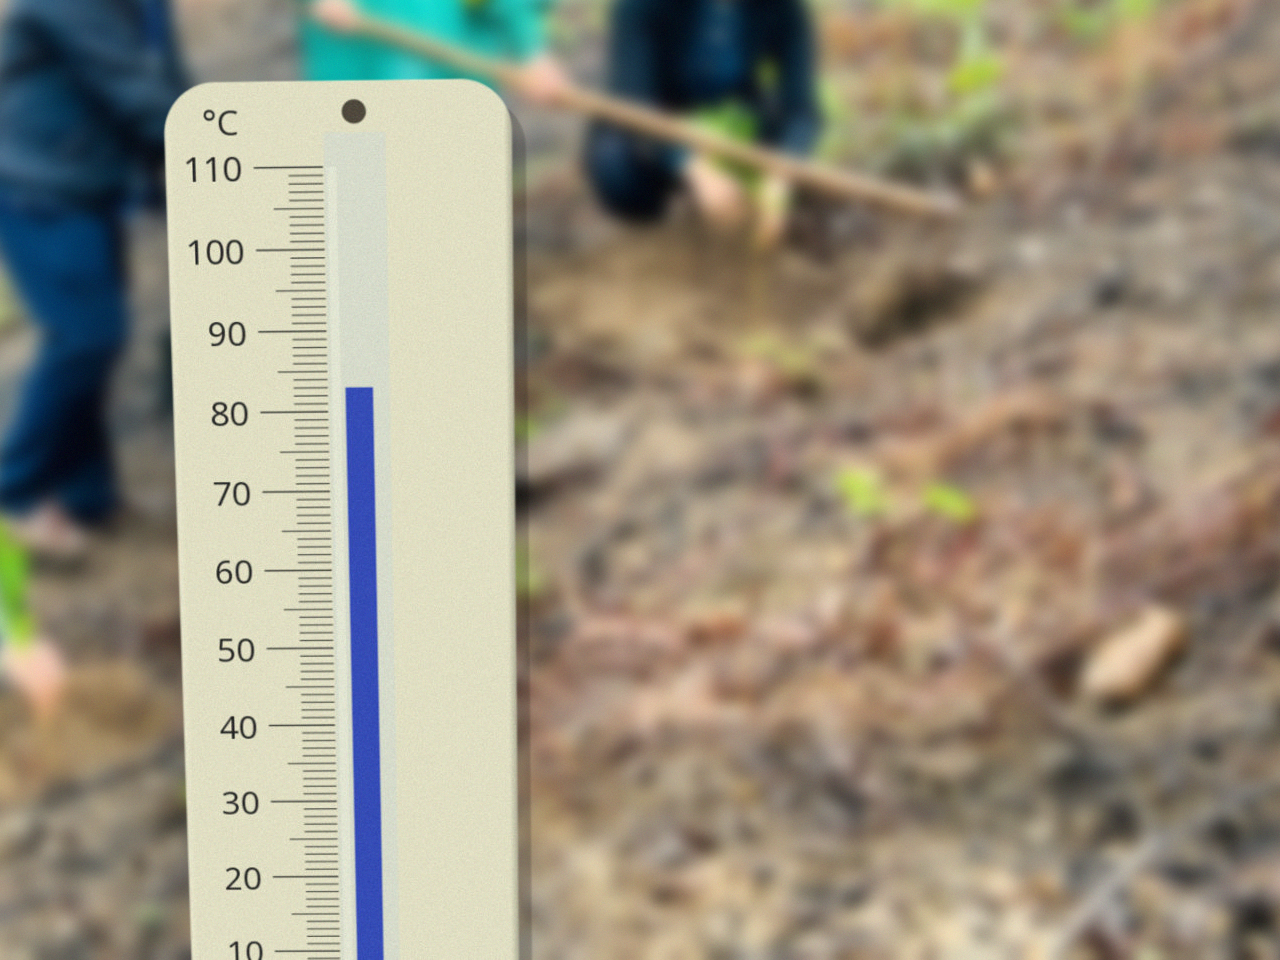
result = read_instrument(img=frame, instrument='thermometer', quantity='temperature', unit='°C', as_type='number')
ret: 83 °C
